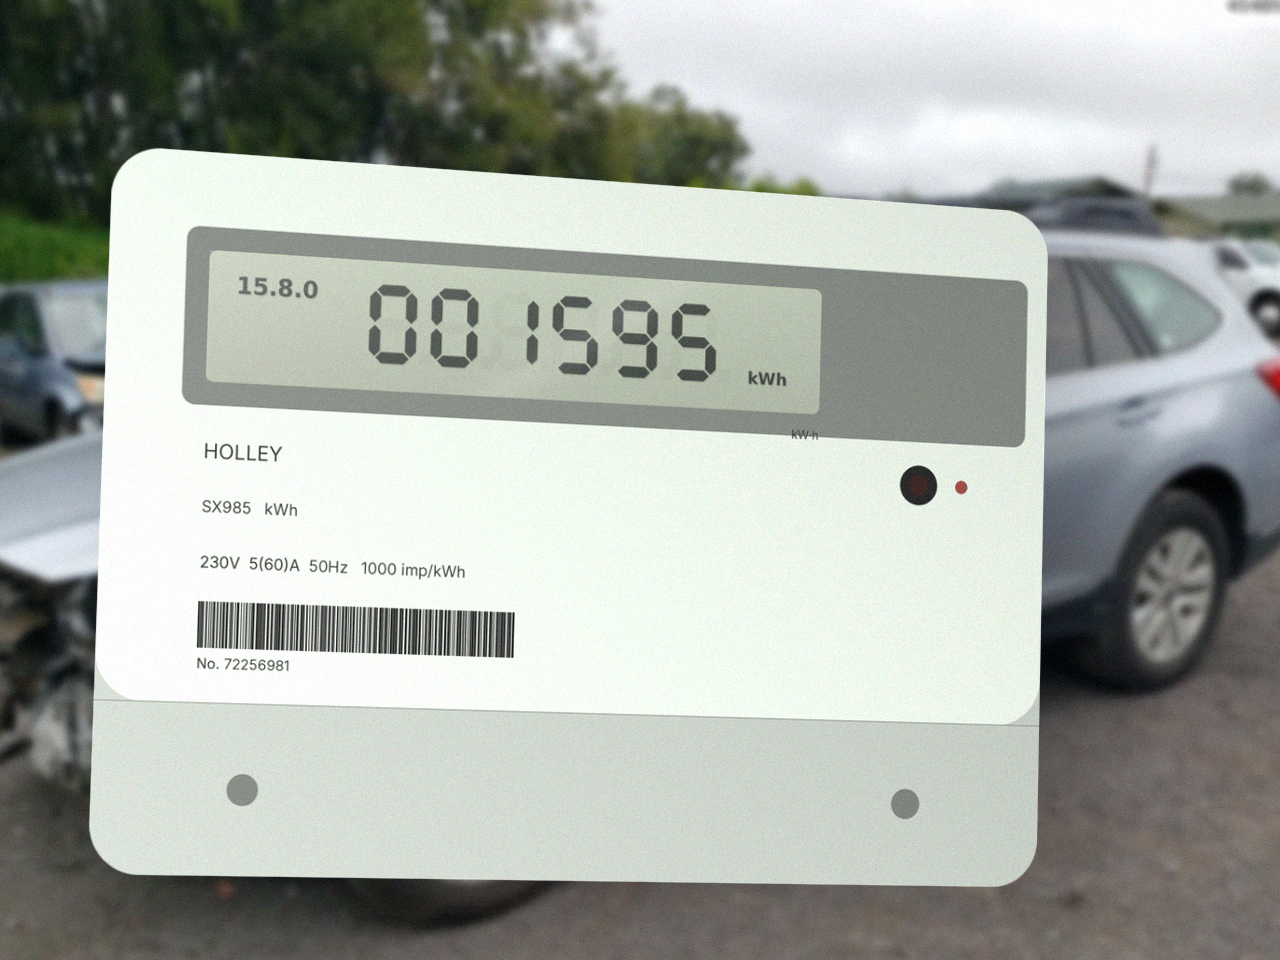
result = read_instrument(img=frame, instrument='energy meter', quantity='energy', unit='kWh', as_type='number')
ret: 1595 kWh
